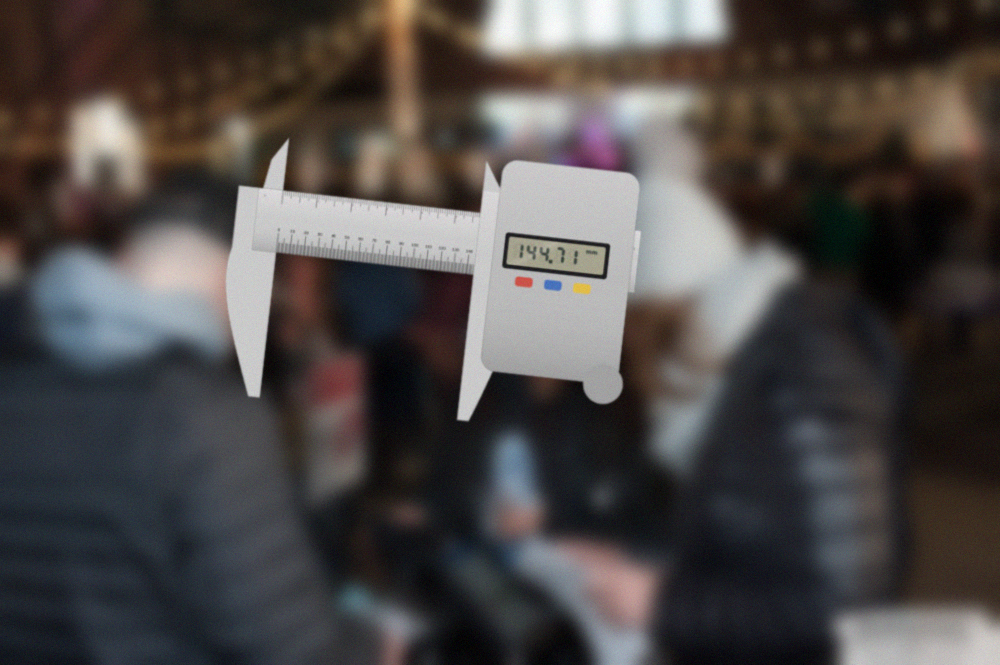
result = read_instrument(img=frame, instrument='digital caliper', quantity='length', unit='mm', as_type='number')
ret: 144.71 mm
